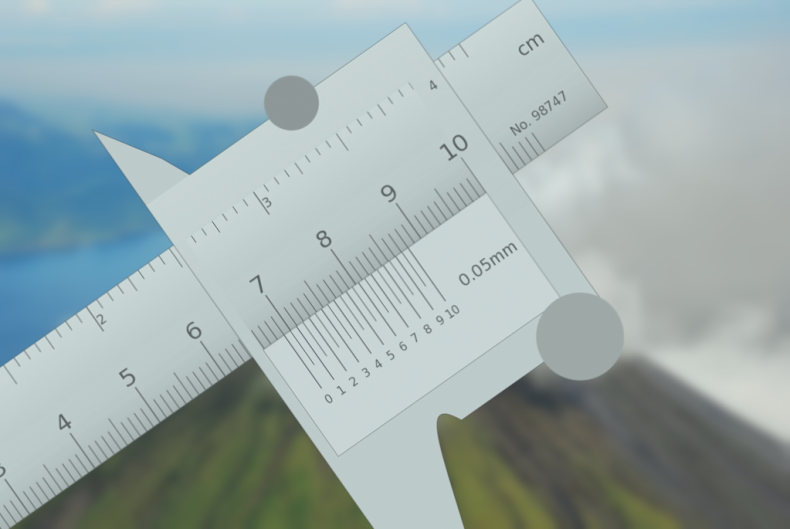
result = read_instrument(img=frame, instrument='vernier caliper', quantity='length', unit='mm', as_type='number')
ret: 69.0 mm
